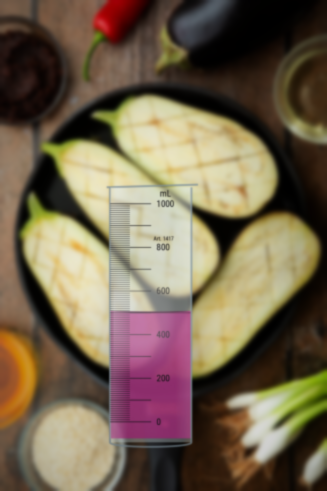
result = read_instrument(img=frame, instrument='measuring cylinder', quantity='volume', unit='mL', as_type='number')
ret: 500 mL
